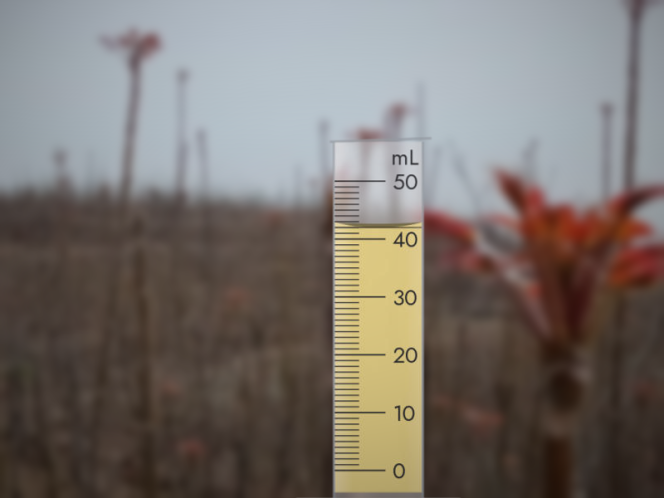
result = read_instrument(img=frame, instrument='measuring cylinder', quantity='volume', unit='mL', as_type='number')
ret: 42 mL
